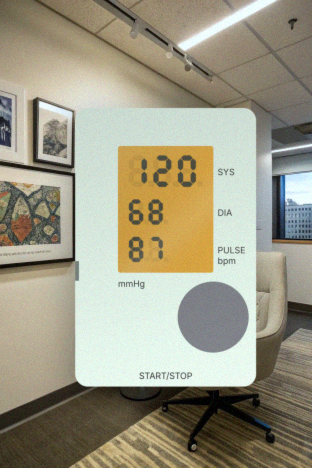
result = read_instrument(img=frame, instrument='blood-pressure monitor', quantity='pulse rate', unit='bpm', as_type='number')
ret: 87 bpm
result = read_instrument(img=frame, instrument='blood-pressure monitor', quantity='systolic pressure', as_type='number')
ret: 120 mmHg
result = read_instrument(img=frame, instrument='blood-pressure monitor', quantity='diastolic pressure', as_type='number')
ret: 68 mmHg
